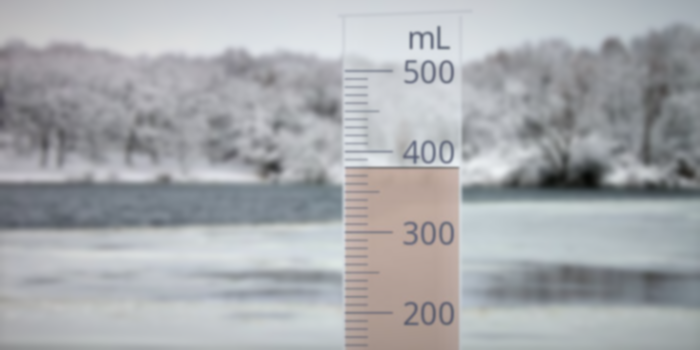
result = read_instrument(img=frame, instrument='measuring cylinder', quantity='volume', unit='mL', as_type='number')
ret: 380 mL
